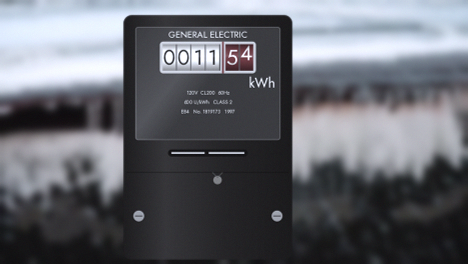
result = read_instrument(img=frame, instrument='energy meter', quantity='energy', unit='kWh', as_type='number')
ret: 11.54 kWh
